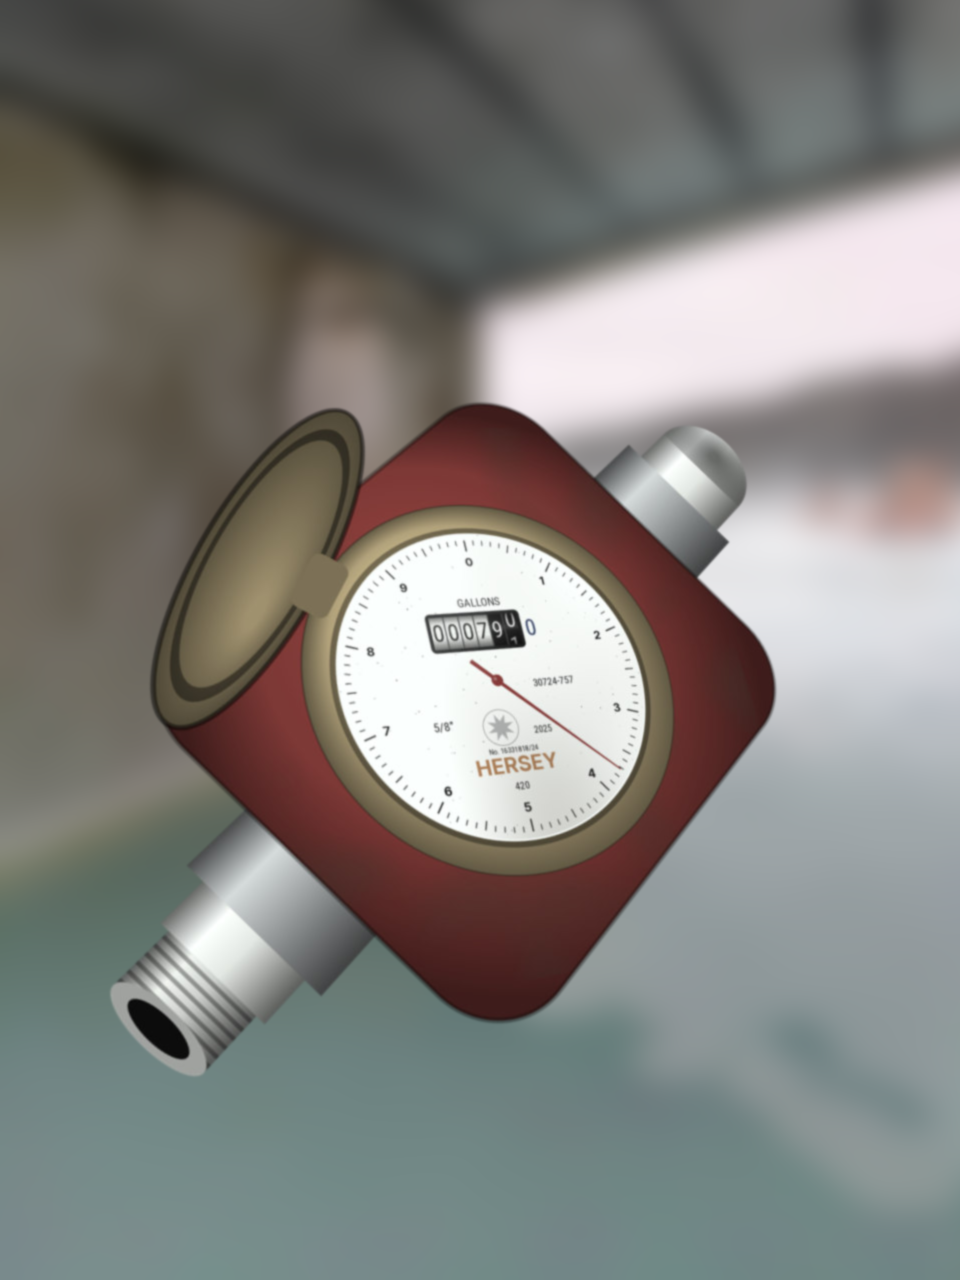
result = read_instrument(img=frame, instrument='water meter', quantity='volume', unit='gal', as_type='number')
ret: 7903.7 gal
